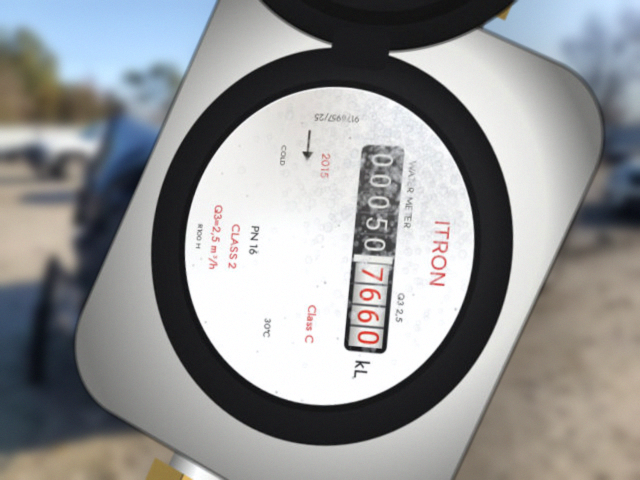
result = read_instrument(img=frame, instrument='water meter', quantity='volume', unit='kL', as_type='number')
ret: 50.7660 kL
